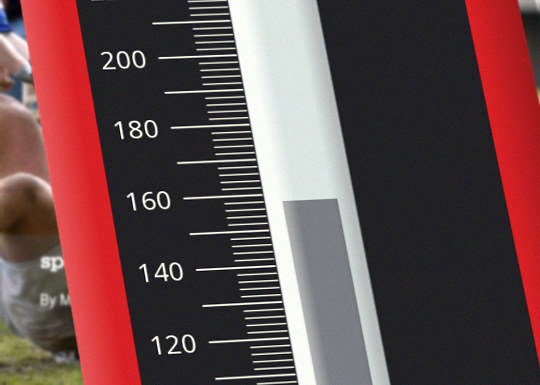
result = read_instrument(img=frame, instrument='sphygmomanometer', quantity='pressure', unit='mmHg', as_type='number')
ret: 158 mmHg
